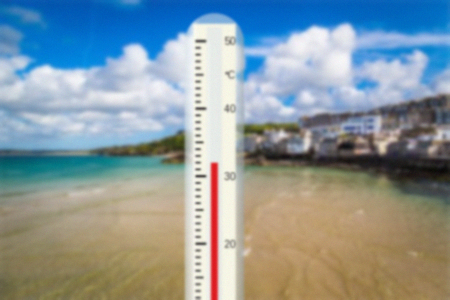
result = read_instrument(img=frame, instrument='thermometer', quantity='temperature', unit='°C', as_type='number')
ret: 32 °C
